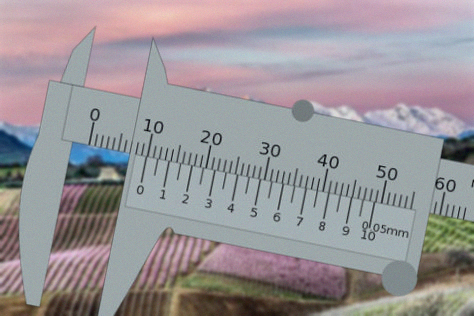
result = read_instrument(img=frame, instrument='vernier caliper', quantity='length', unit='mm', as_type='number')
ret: 9.8 mm
